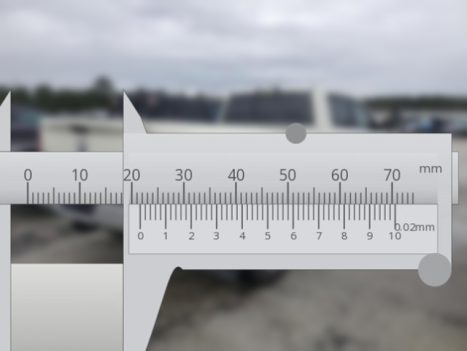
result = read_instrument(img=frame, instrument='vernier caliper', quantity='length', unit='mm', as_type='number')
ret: 21.6 mm
